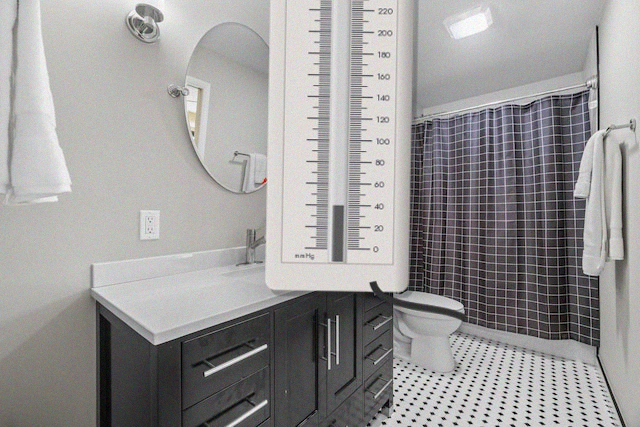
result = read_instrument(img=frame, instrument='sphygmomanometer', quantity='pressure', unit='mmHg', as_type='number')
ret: 40 mmHg
